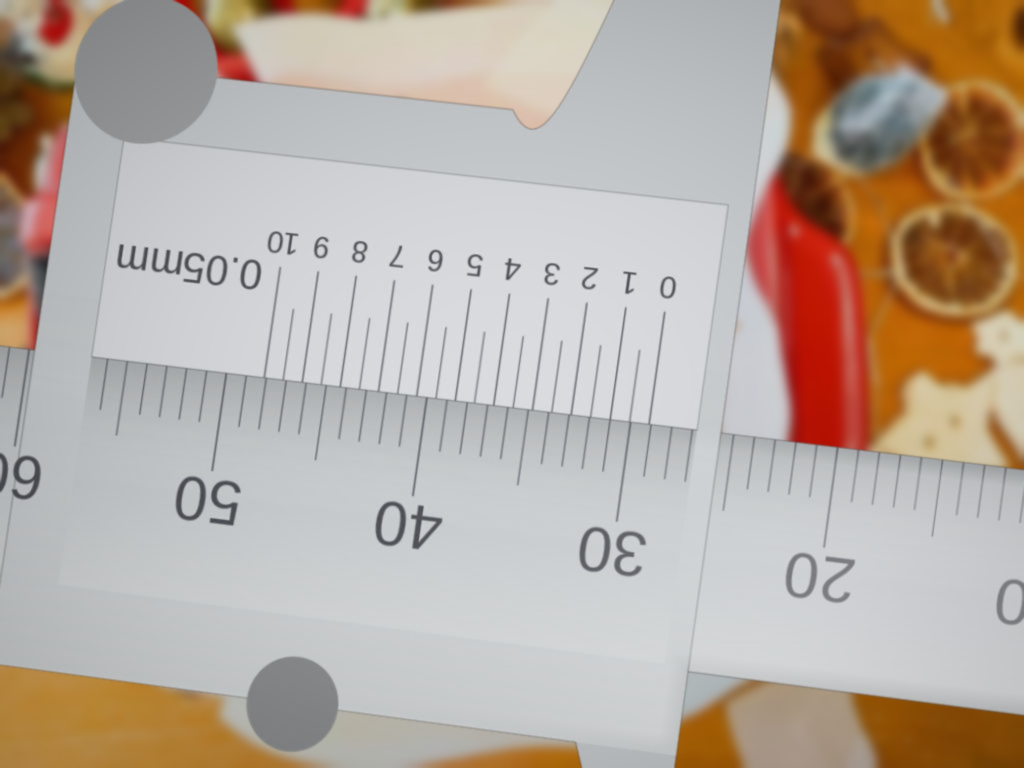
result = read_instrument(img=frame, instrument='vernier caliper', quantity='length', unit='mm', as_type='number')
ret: 29.1 mm
